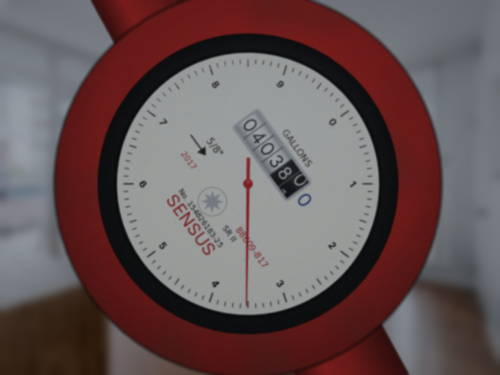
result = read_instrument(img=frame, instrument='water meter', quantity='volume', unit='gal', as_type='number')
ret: 403803.5 gal
